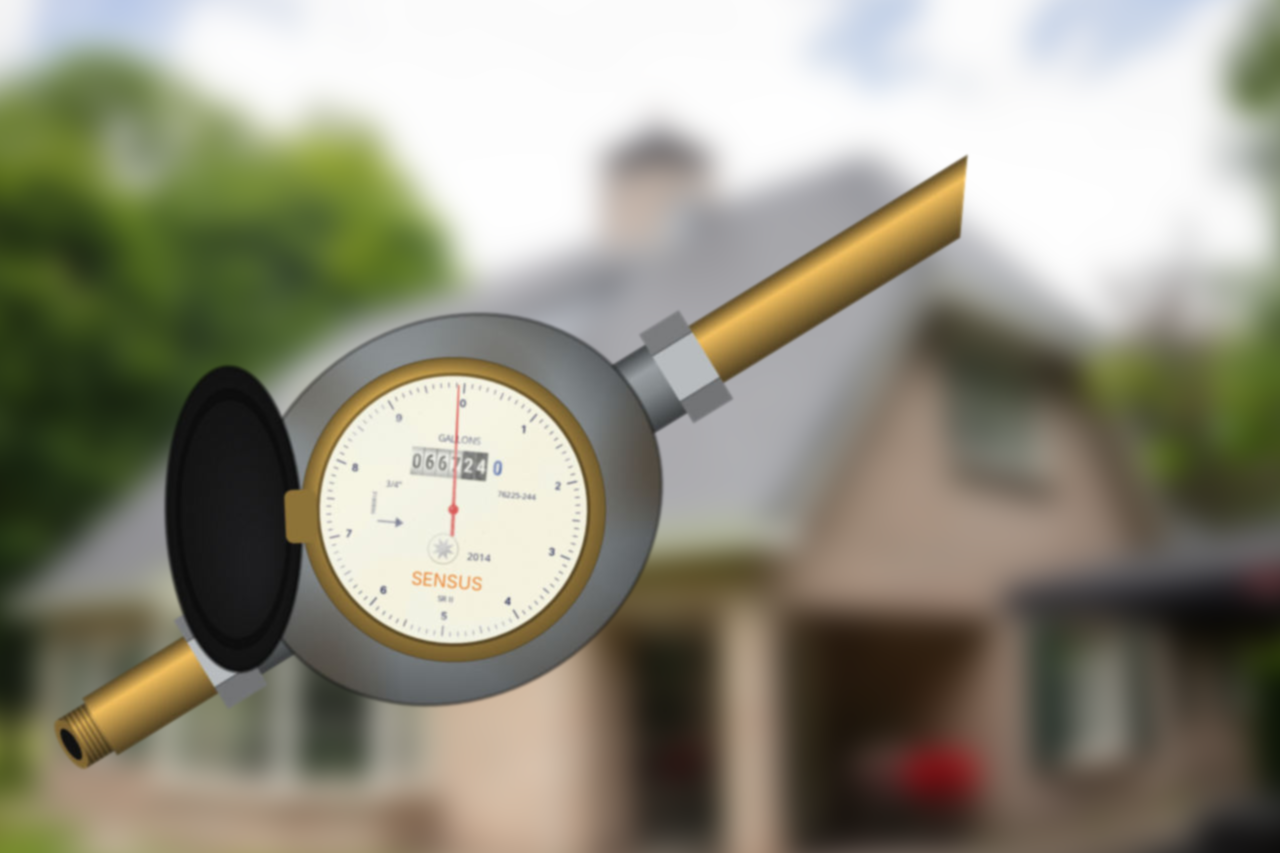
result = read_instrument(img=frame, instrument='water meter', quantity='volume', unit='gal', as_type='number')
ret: 667239.9 gal
